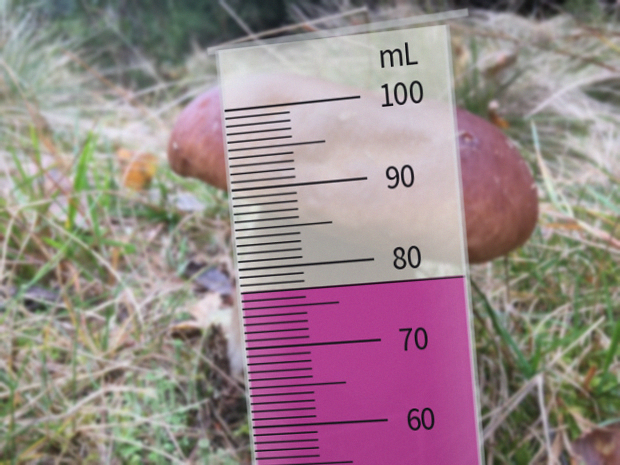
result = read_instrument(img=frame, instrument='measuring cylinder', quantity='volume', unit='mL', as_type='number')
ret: 77 mL
